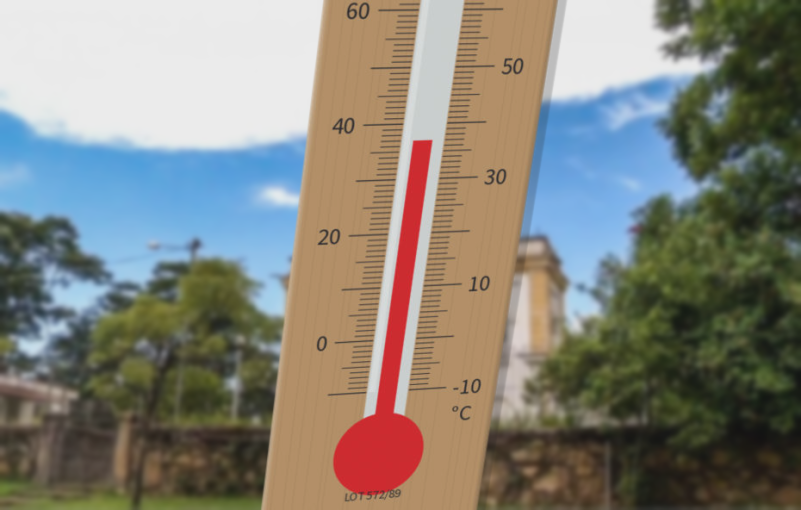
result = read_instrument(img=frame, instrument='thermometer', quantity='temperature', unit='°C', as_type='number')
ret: 37 °C
